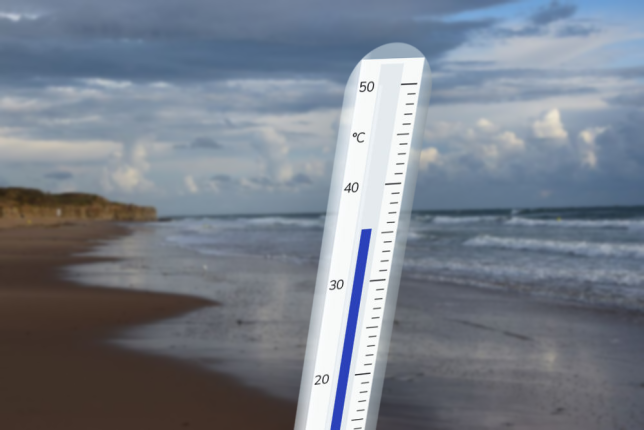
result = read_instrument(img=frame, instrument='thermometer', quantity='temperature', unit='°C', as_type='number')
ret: 35.5 °C
